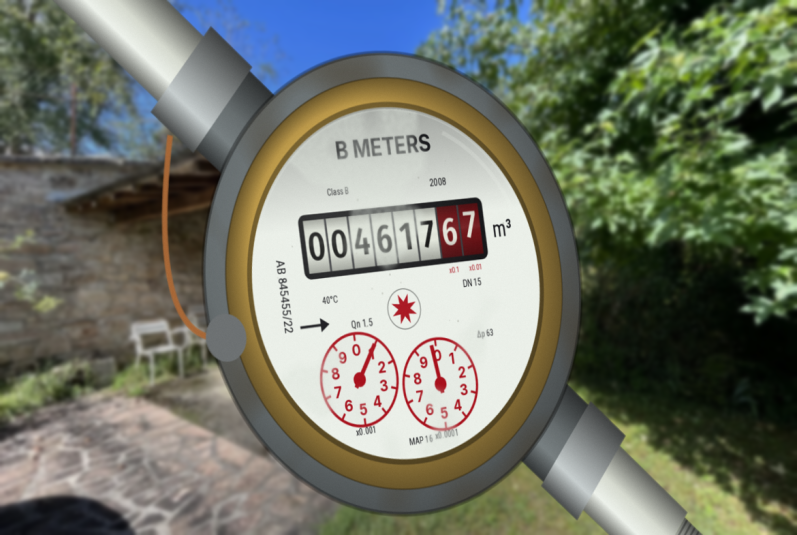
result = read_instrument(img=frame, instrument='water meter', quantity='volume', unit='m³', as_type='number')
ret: 4617.6709 m³
